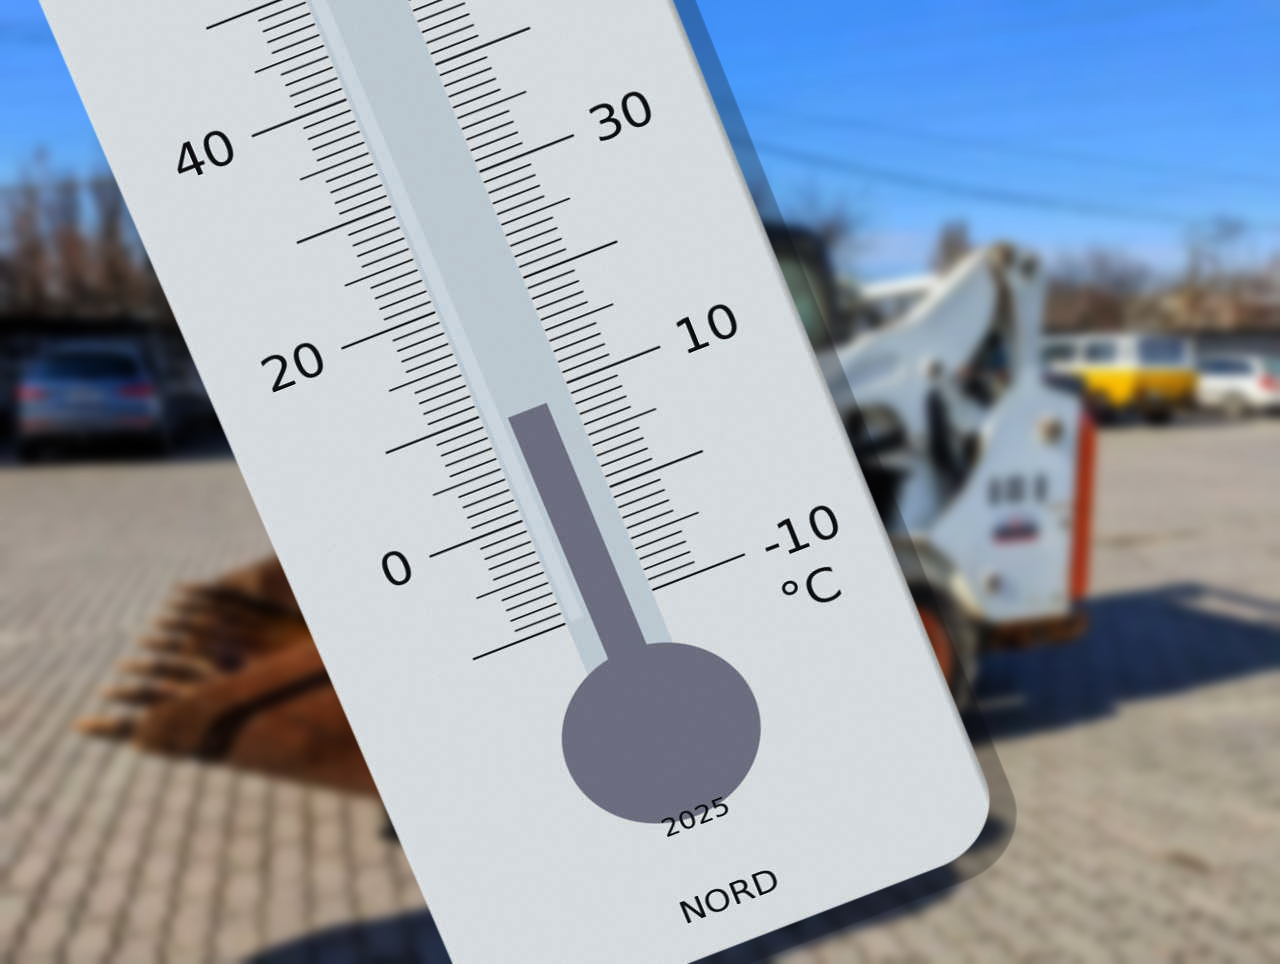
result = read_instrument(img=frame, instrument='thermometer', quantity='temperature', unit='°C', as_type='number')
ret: 9 °C
